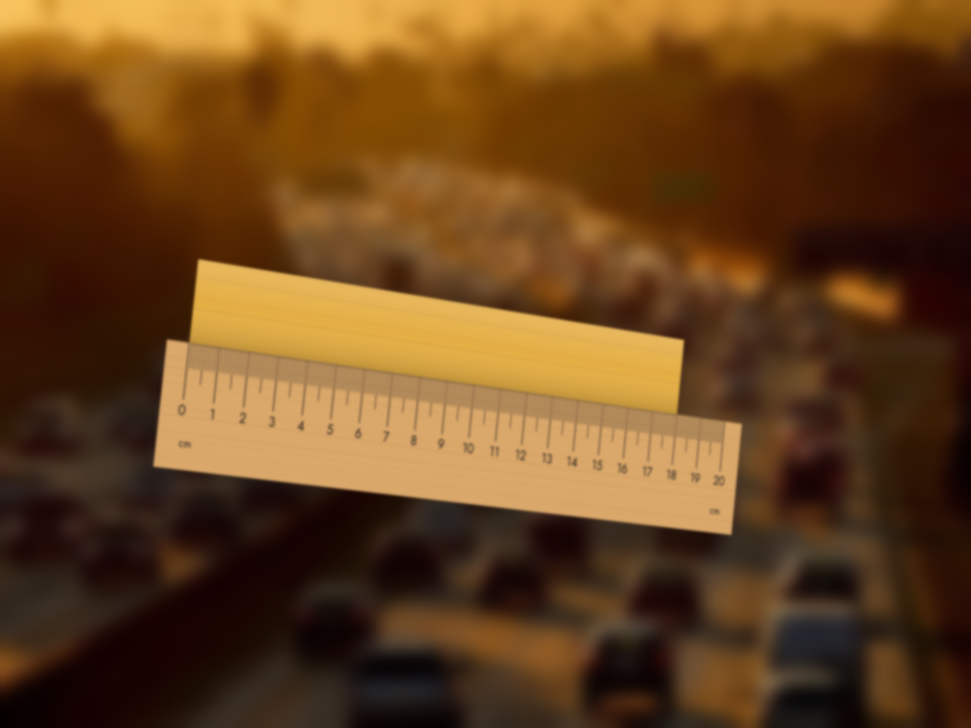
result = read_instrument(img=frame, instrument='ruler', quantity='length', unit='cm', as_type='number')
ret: 18 cm
